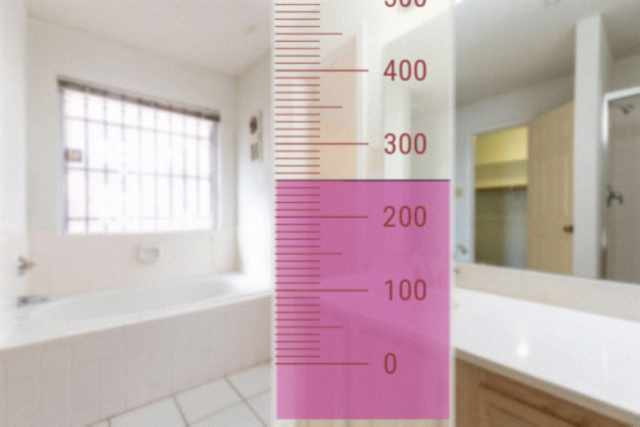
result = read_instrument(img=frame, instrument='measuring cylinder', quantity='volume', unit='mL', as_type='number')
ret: 250 mL
